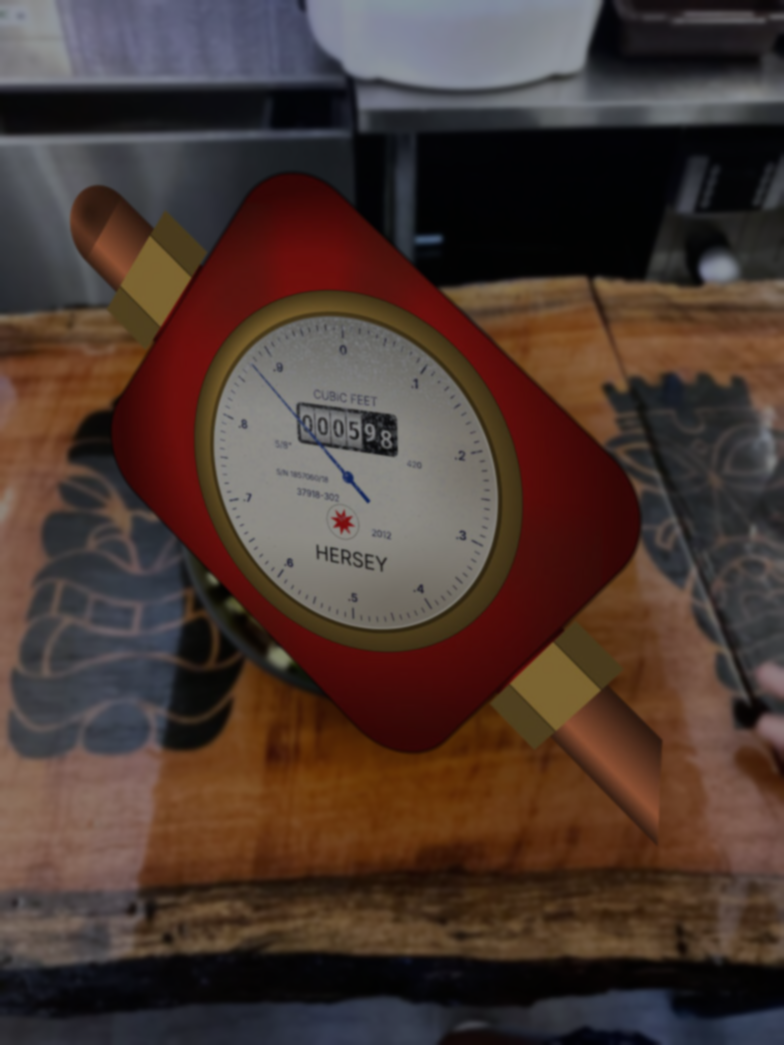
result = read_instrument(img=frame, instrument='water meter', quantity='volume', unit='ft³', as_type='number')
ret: 597.87 ft³
